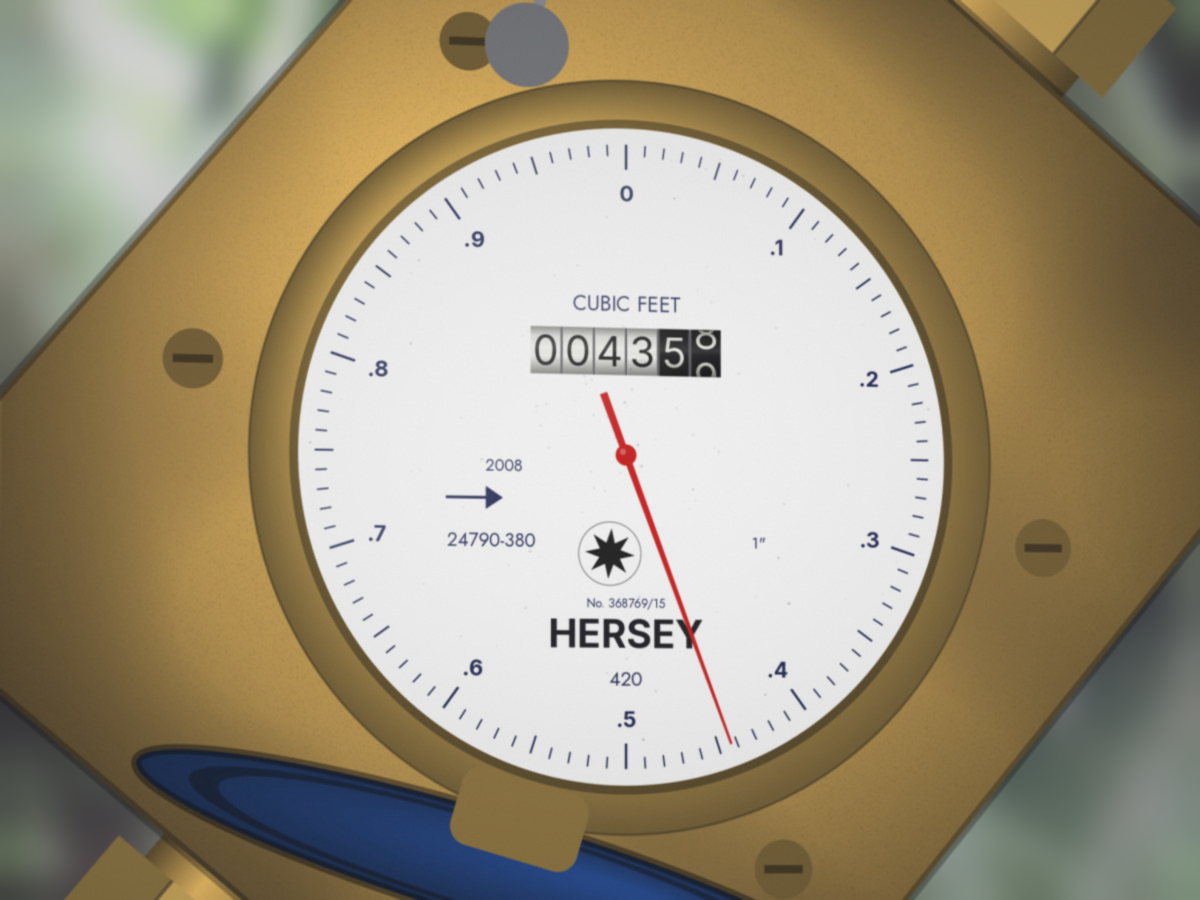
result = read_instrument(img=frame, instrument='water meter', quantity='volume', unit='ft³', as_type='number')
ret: 4358.44 ft³
